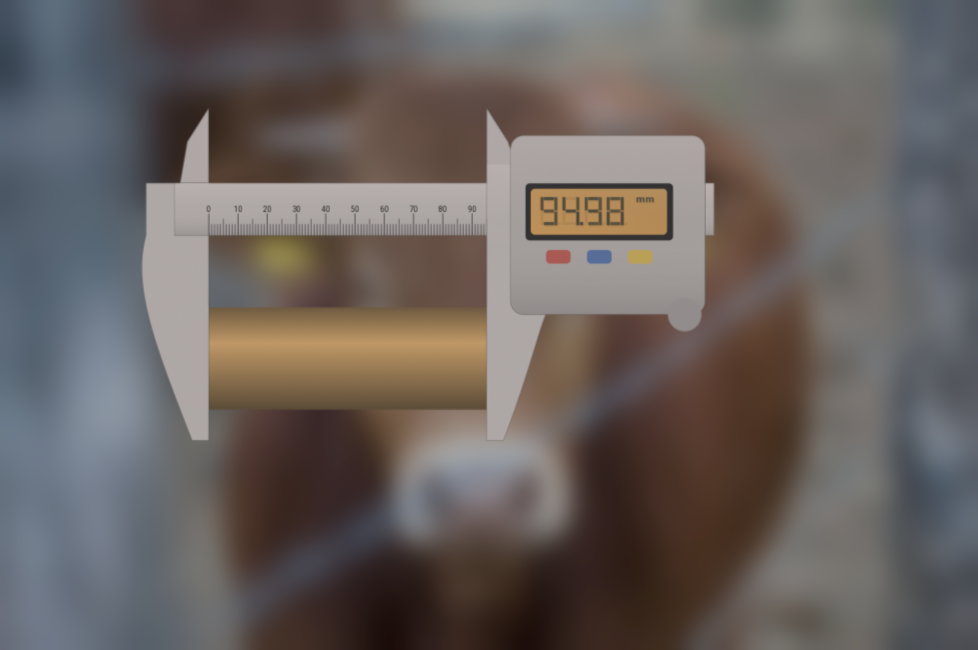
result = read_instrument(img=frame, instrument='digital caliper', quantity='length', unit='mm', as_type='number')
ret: 94.98 mm
